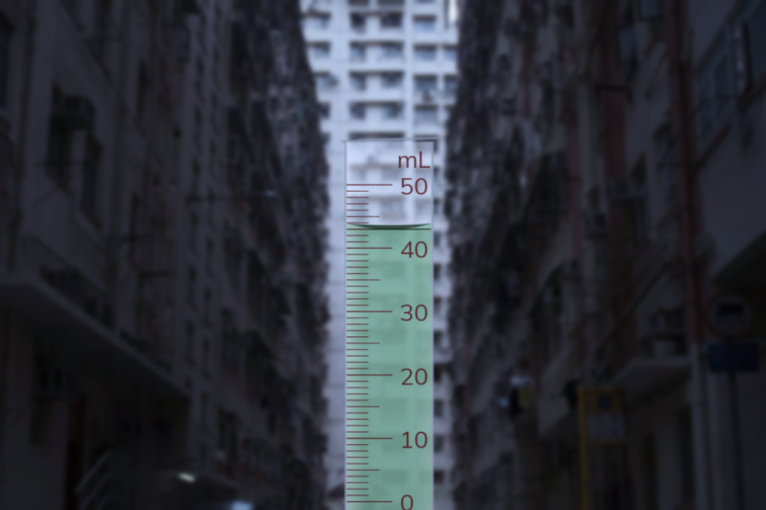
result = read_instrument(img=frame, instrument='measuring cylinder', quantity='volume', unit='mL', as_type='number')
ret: 43 mL
